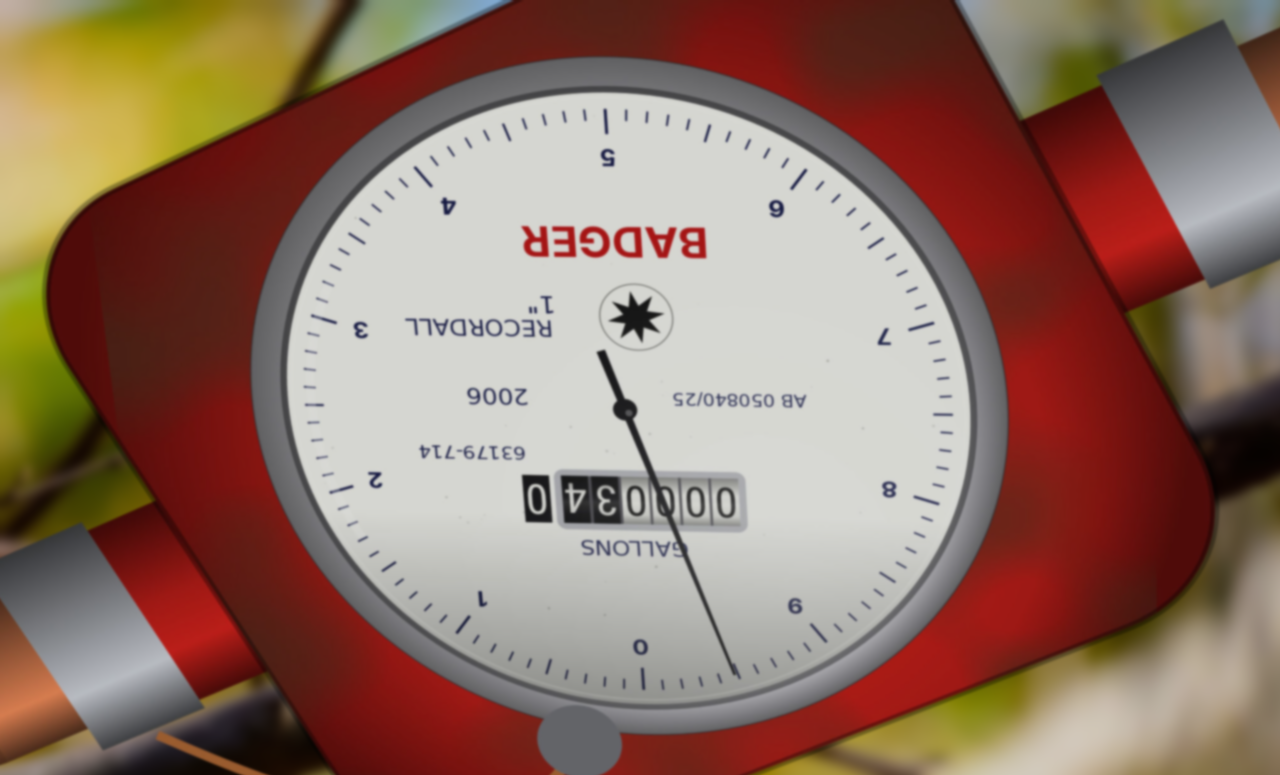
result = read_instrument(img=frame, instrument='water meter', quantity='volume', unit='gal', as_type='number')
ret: 339.5 gal
